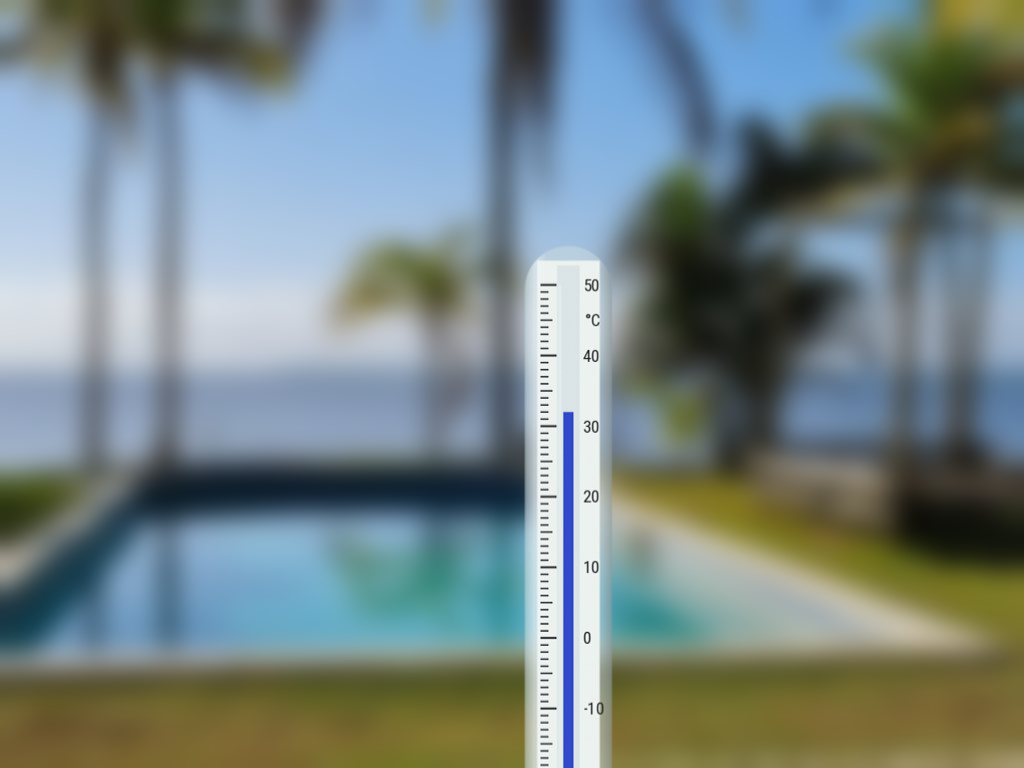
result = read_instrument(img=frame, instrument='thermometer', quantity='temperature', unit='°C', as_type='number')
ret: 32 °C
